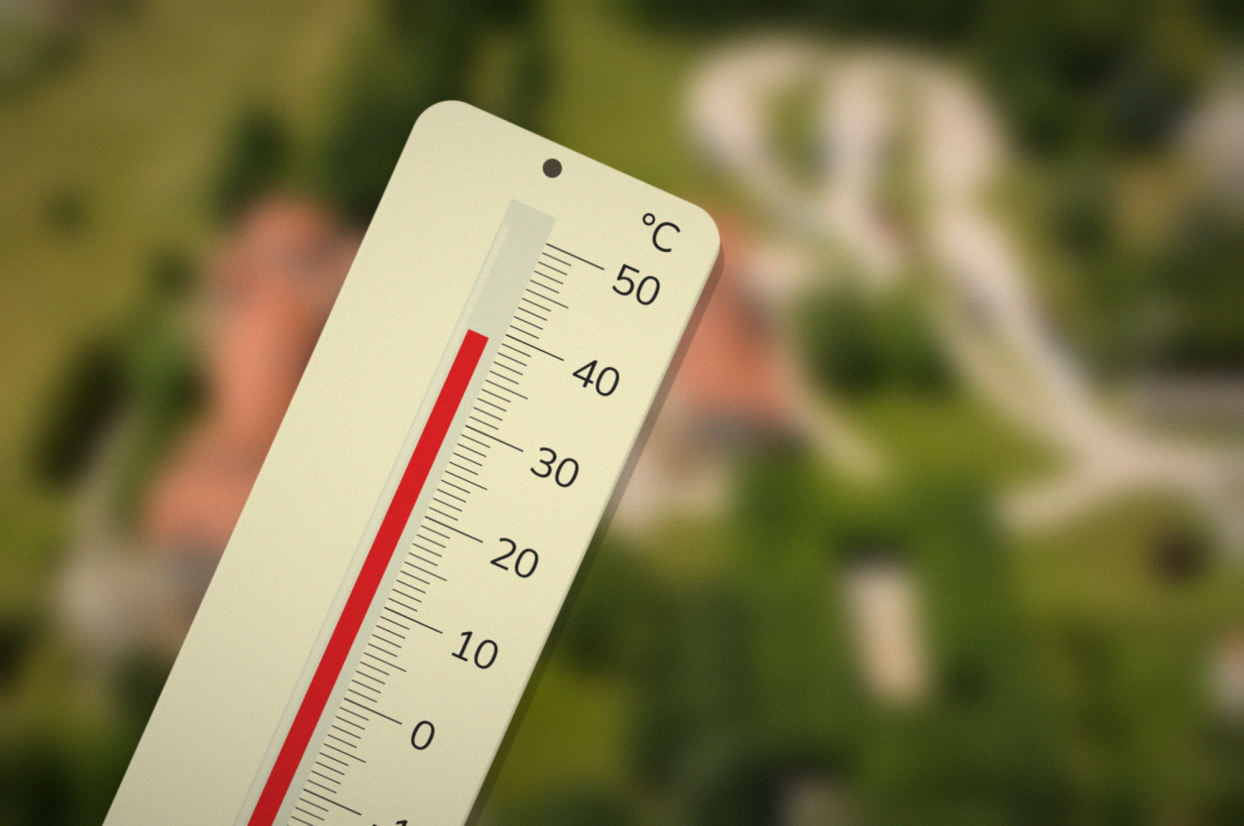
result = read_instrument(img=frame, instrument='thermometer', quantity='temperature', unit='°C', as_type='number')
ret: 39 °C
